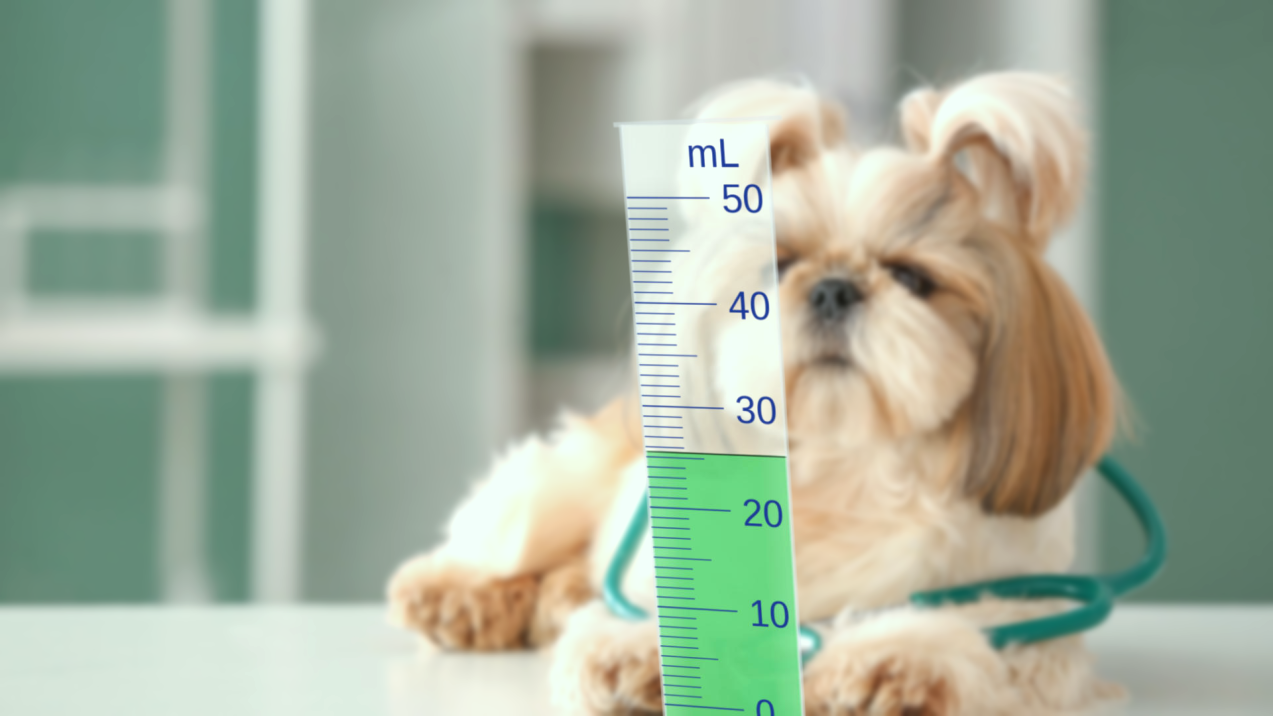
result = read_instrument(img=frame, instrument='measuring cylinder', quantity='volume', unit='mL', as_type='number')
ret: 25.5 mL
